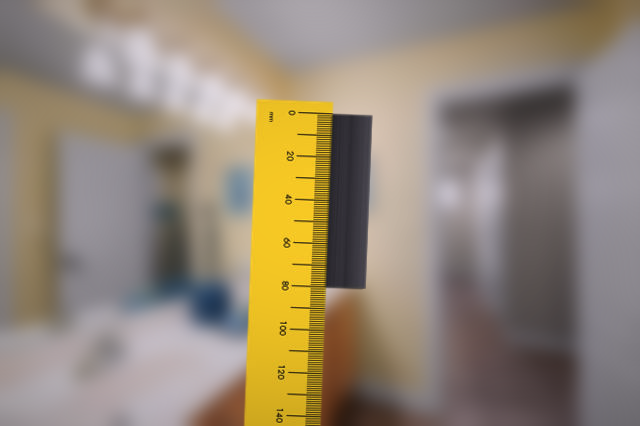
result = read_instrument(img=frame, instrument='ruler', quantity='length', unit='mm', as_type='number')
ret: 80 mm
